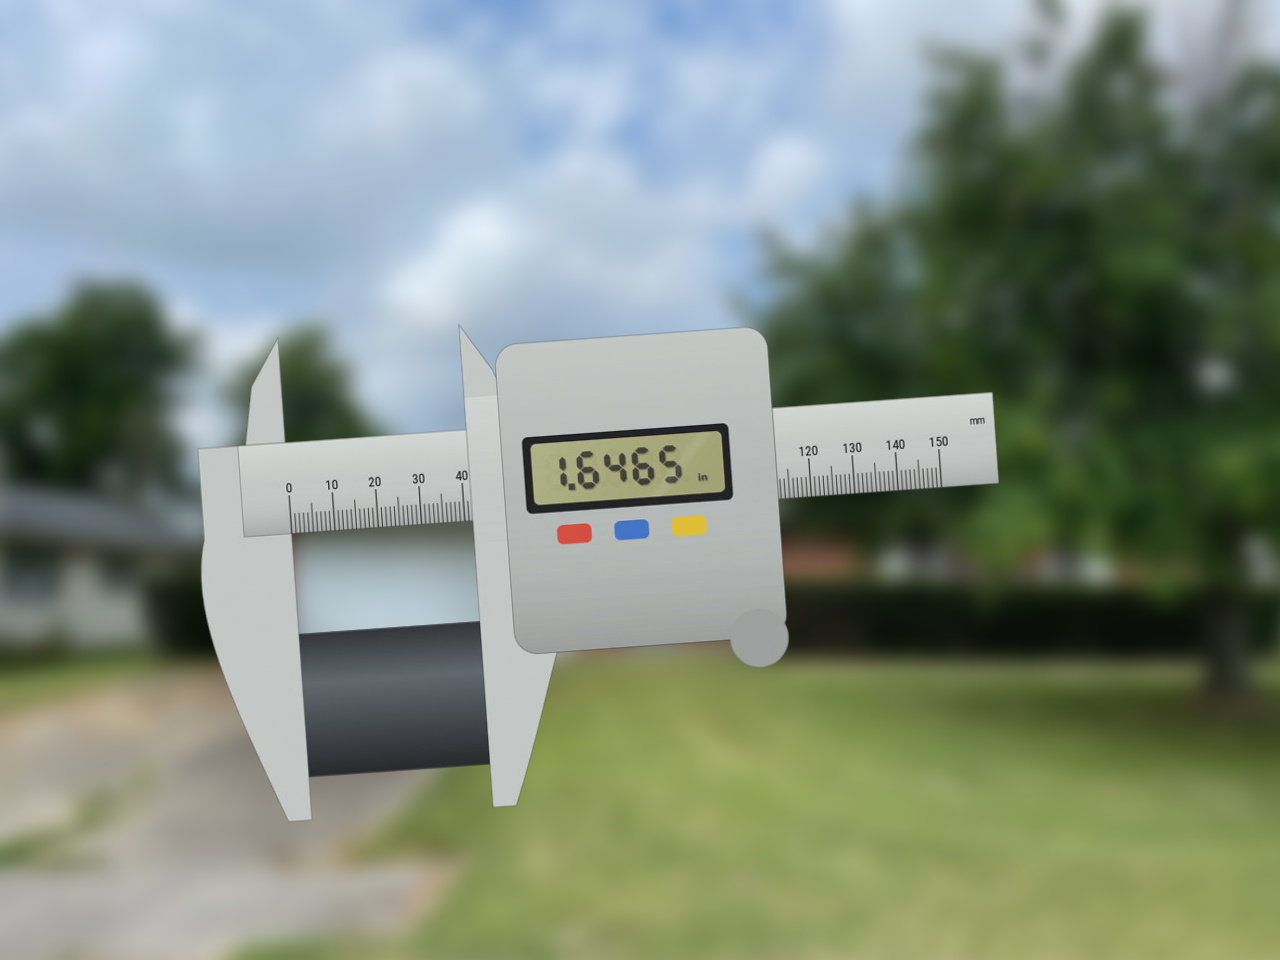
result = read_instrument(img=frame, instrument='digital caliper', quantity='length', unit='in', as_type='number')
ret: 1.6465 in
